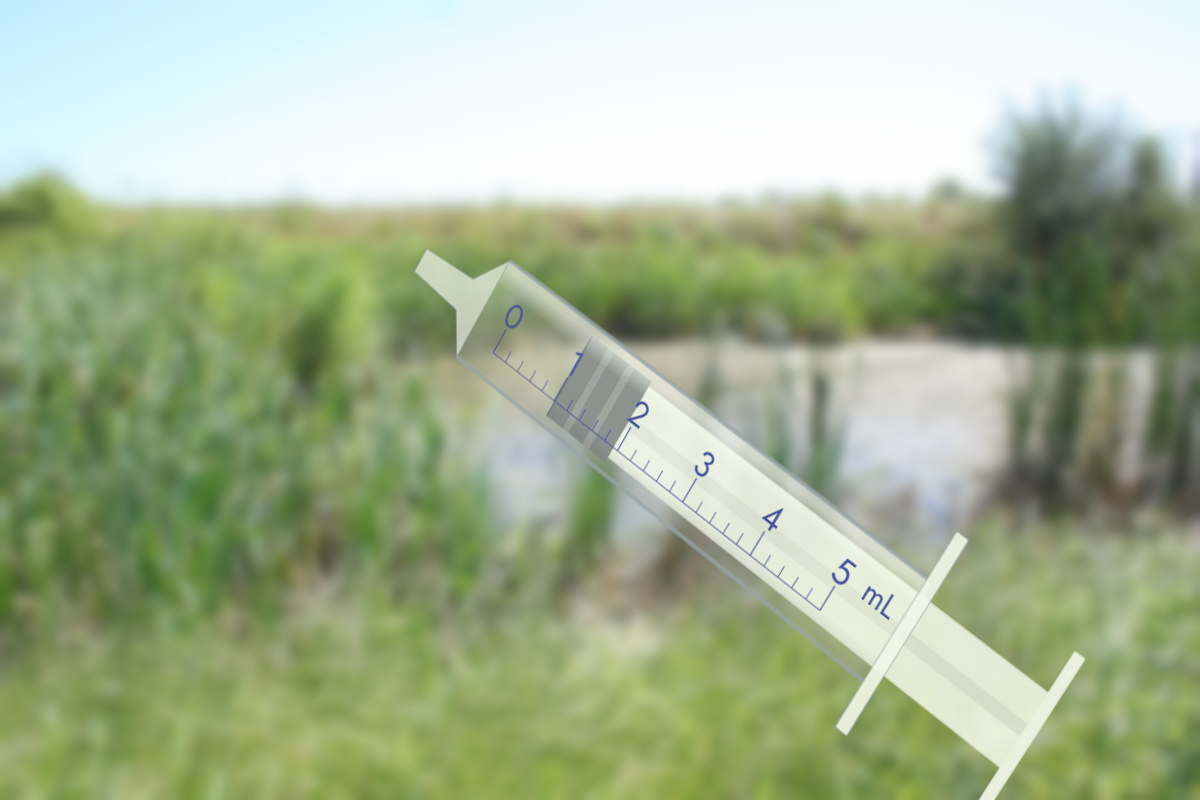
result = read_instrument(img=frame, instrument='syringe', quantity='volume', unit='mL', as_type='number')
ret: 1 mL
